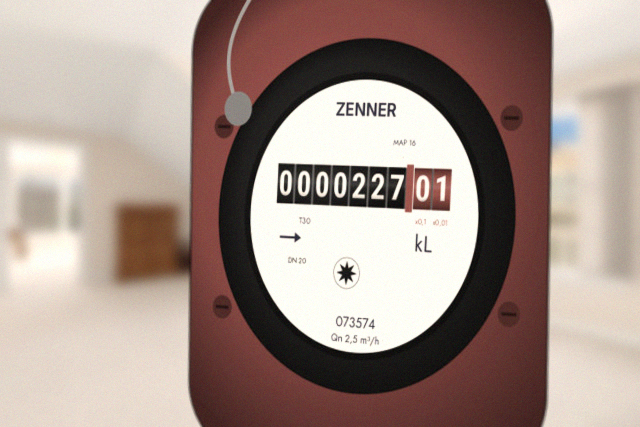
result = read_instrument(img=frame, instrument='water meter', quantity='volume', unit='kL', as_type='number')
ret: 227.01 kL
